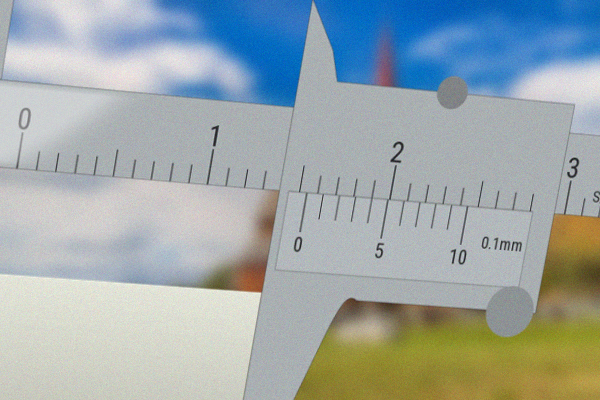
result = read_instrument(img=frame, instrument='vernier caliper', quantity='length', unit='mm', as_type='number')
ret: 15.4 mm
